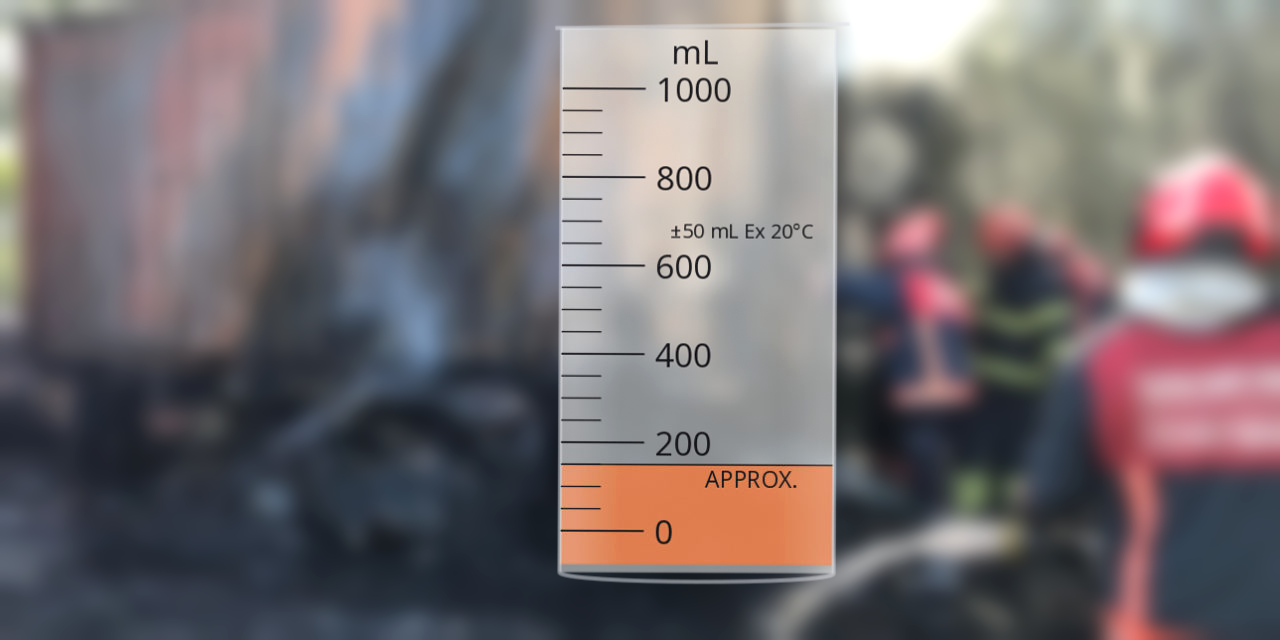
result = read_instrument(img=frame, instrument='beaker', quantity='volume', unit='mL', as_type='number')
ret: 150 mL
